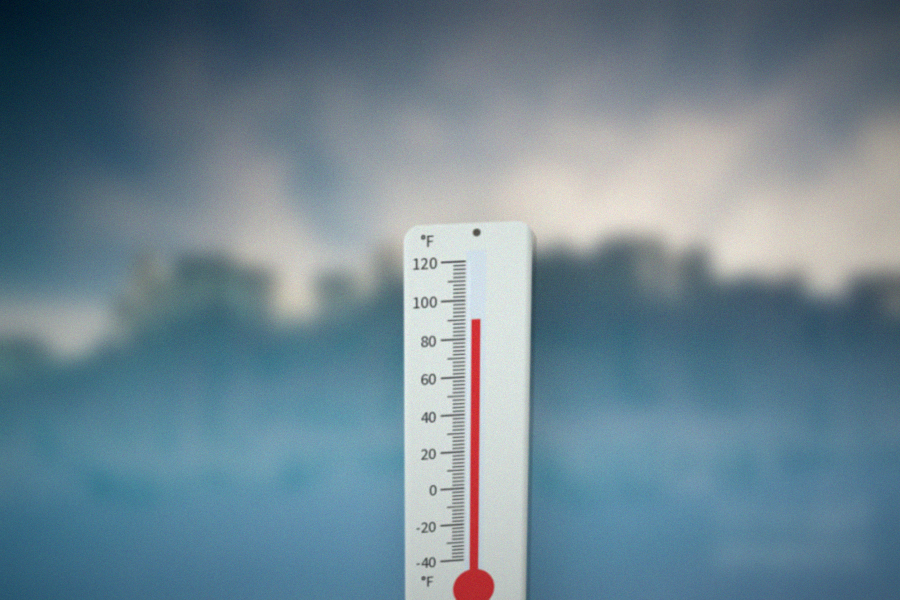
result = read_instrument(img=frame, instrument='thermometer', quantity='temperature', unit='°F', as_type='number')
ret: 90 °F
